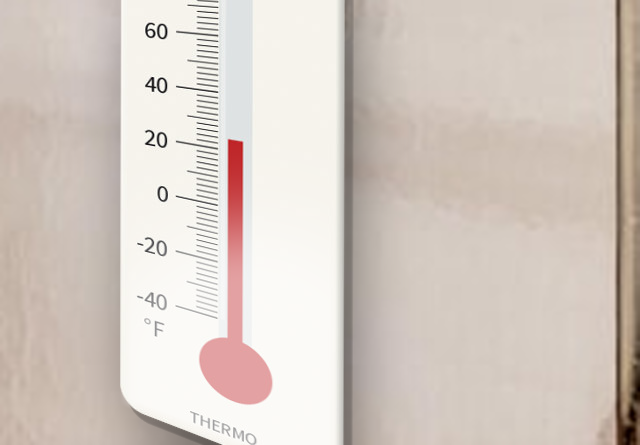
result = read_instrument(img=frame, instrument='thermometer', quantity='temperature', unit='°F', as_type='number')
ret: 24 °F
